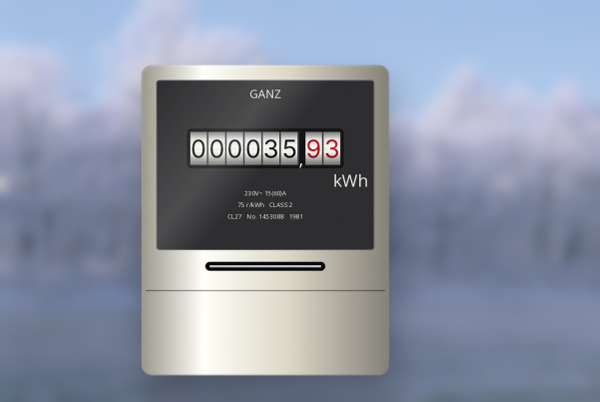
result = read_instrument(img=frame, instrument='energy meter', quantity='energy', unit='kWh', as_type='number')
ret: 35.93 kWh
